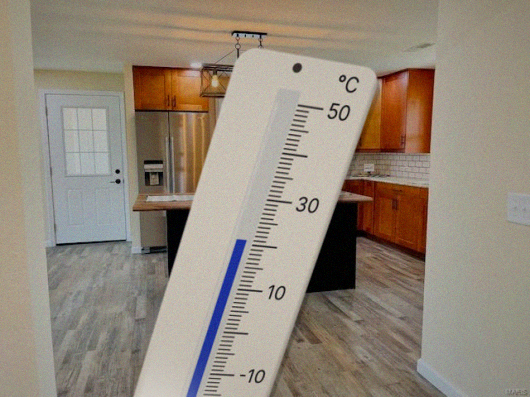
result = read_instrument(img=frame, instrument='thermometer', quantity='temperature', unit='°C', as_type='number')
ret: 21 °C
